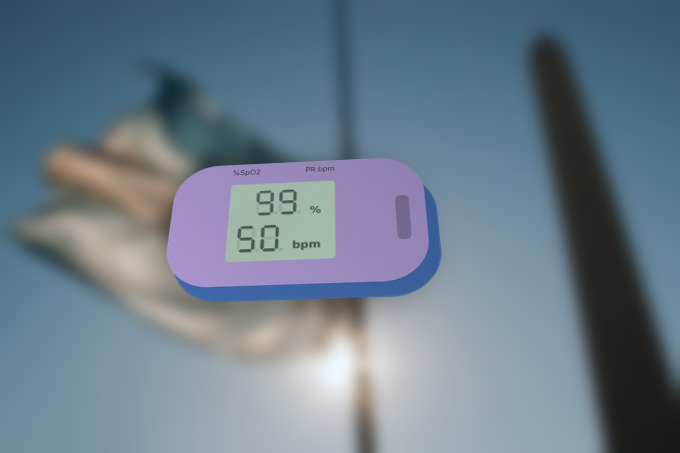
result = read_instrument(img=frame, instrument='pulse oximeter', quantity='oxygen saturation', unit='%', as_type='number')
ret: 99 %
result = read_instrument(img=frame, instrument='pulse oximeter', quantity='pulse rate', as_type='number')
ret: 50 bpm
